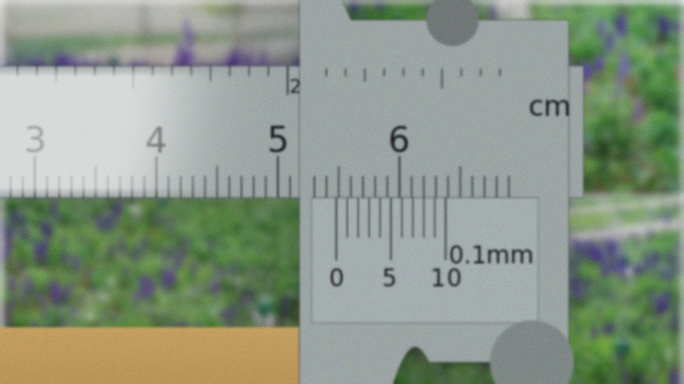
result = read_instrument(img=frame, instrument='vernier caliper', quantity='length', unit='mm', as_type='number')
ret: 54.8 mm
